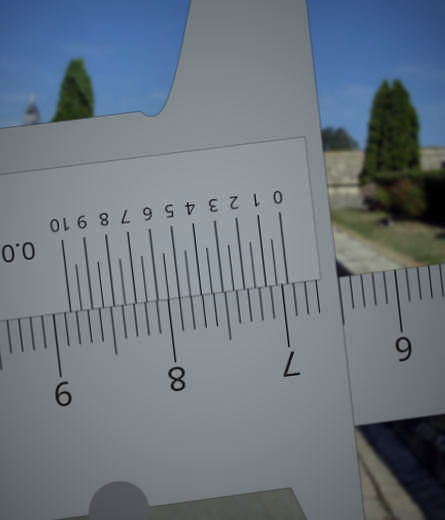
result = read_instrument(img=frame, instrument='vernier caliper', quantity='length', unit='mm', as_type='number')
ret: 69.5 mm
